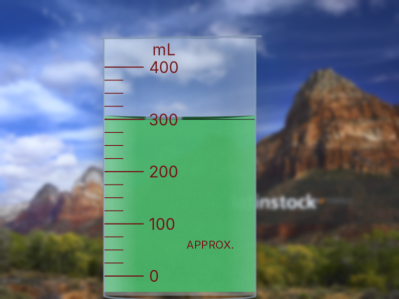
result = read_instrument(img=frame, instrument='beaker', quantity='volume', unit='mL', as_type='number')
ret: 300 mL
